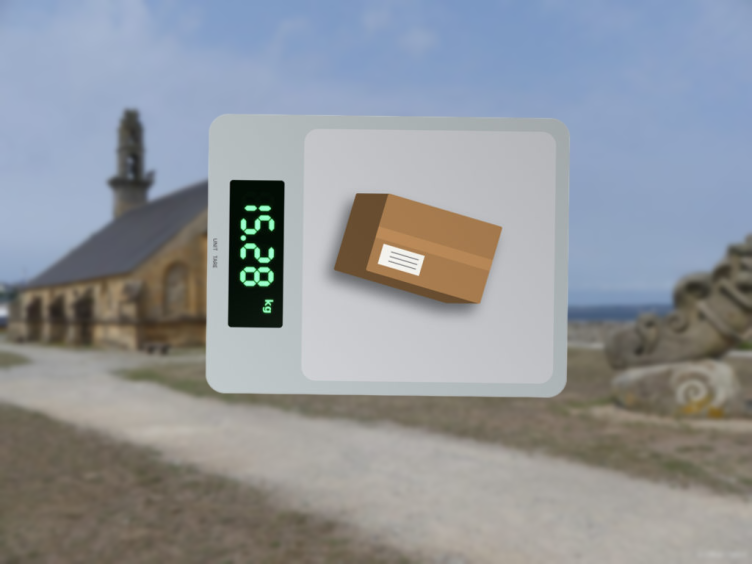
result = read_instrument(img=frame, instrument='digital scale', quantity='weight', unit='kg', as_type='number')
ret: 15.28 kg
